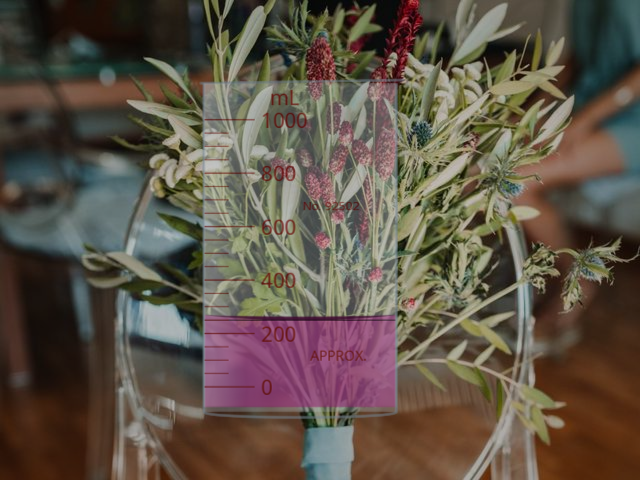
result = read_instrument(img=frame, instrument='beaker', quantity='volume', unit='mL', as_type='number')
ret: 250 mL
